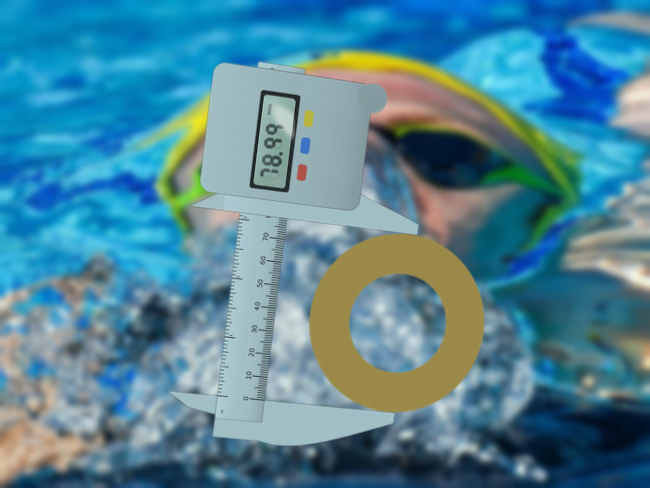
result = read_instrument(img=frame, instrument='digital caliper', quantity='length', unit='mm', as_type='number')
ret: 78.99 mm
